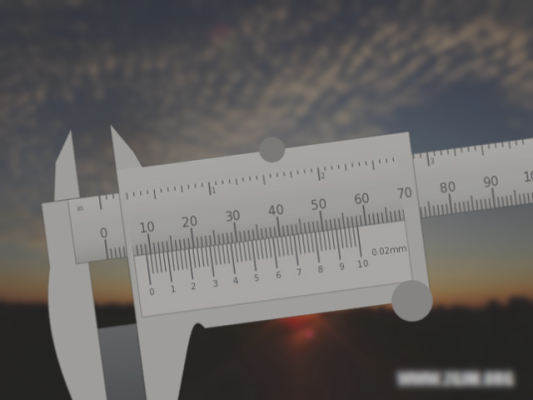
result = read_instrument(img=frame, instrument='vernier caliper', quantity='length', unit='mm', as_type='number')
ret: 9.0 mm
